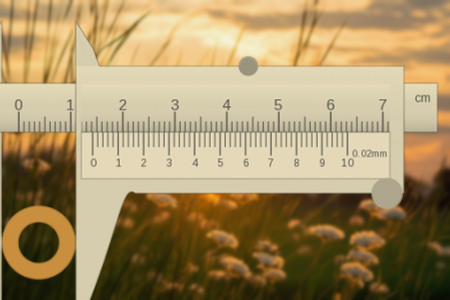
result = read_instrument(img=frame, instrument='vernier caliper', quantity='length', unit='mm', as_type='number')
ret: 14.2 mm
